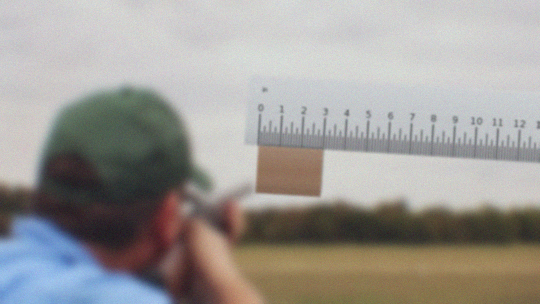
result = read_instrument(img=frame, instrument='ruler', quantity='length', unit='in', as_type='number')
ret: 3 in
